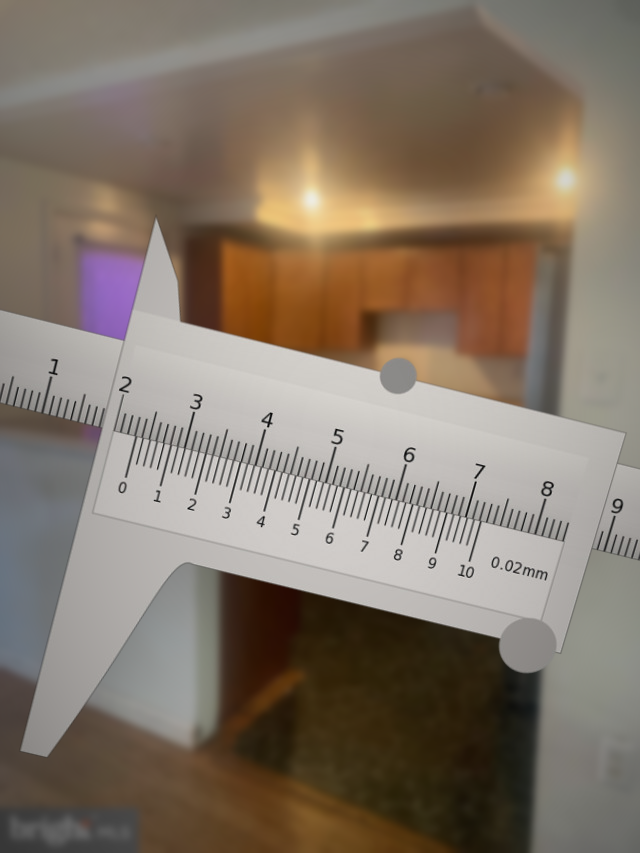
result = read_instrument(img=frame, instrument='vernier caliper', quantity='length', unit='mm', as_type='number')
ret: 23.2 mm
